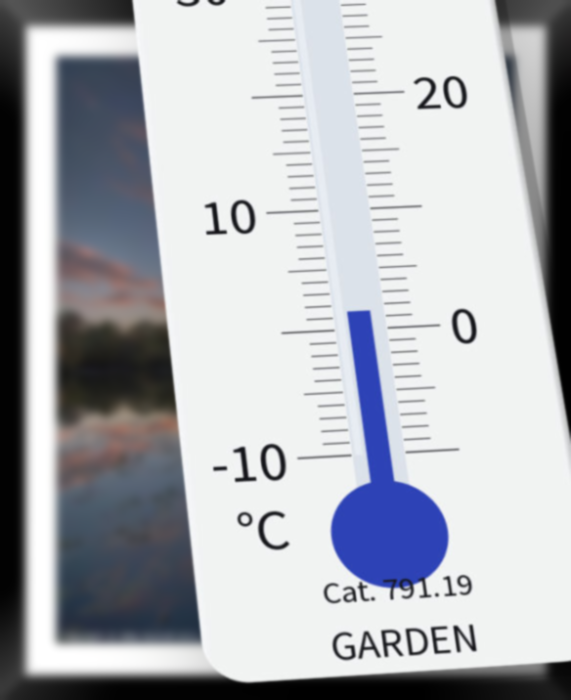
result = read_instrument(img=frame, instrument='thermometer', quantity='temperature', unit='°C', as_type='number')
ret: 1.5 °C
